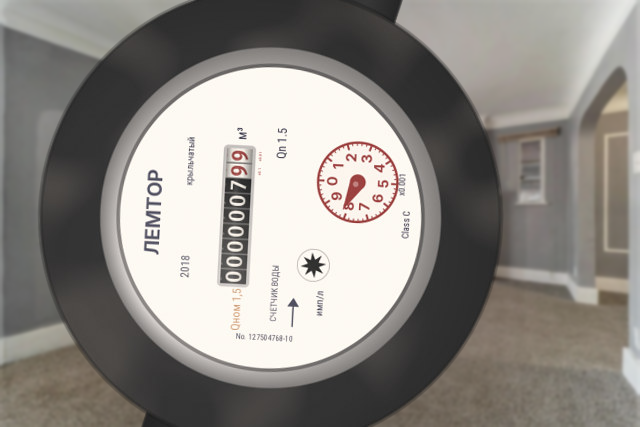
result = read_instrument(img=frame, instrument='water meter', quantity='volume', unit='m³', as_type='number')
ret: 7.998 m³
